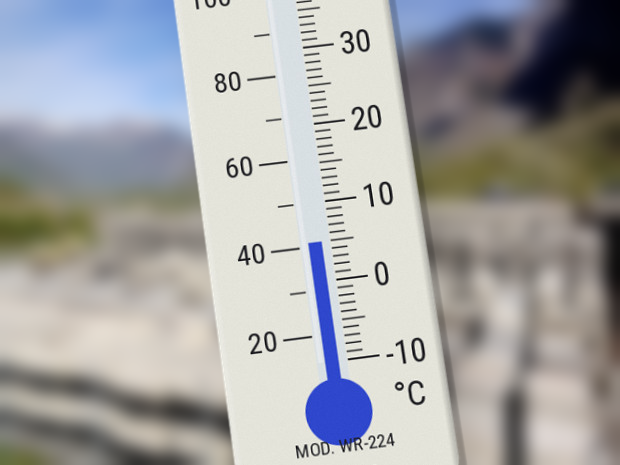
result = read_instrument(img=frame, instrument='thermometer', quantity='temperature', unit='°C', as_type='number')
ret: 5 °C
